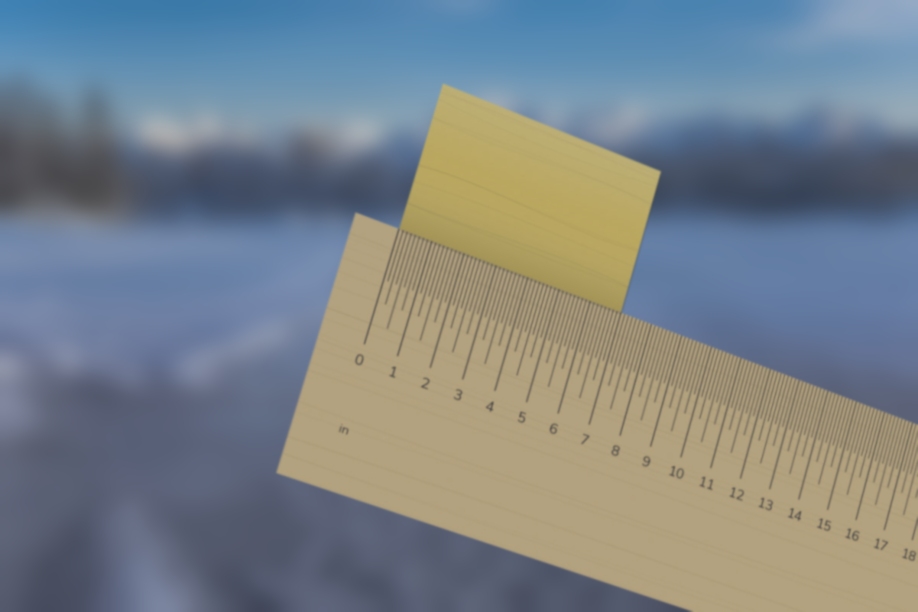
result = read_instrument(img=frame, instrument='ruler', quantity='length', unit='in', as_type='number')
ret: 7 in
